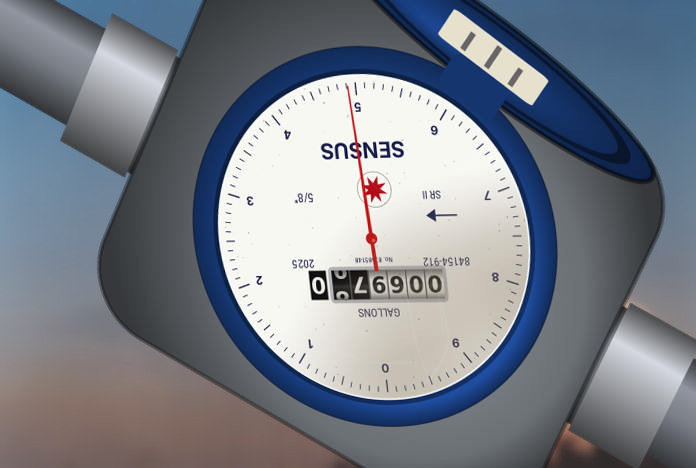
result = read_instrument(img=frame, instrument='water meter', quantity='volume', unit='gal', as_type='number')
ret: 69784.9 gal
